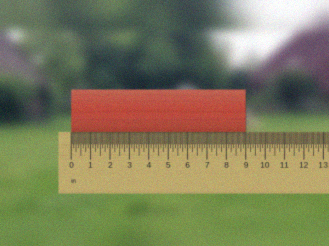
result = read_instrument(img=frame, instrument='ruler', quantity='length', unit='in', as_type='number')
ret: 9 in
